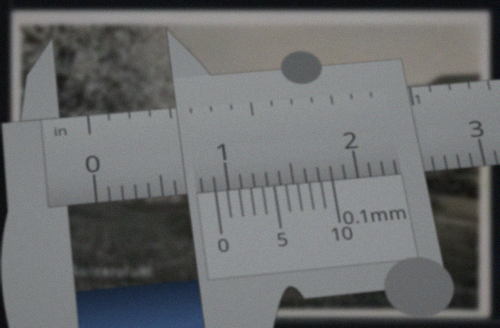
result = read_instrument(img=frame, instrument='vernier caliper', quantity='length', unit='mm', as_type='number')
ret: 9.0 mm
